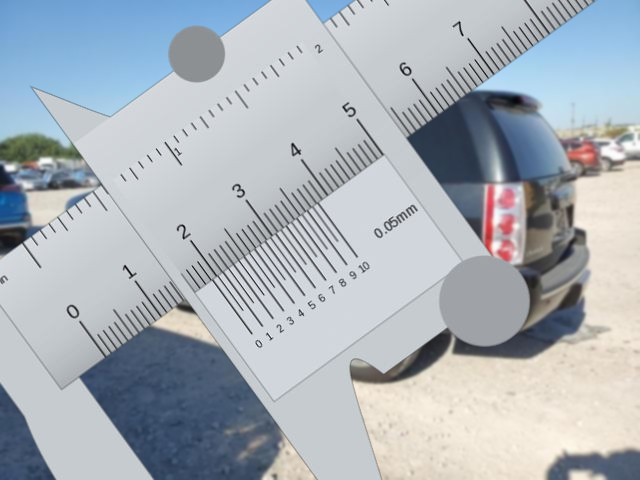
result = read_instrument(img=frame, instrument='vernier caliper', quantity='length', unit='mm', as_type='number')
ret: 19.2 mm
